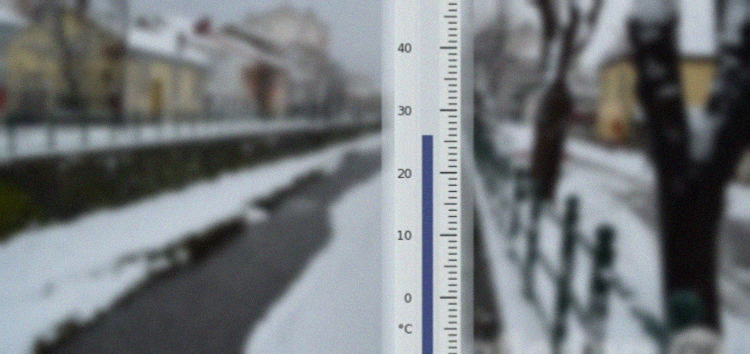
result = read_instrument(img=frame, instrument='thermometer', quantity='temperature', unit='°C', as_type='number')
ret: 26 °C
